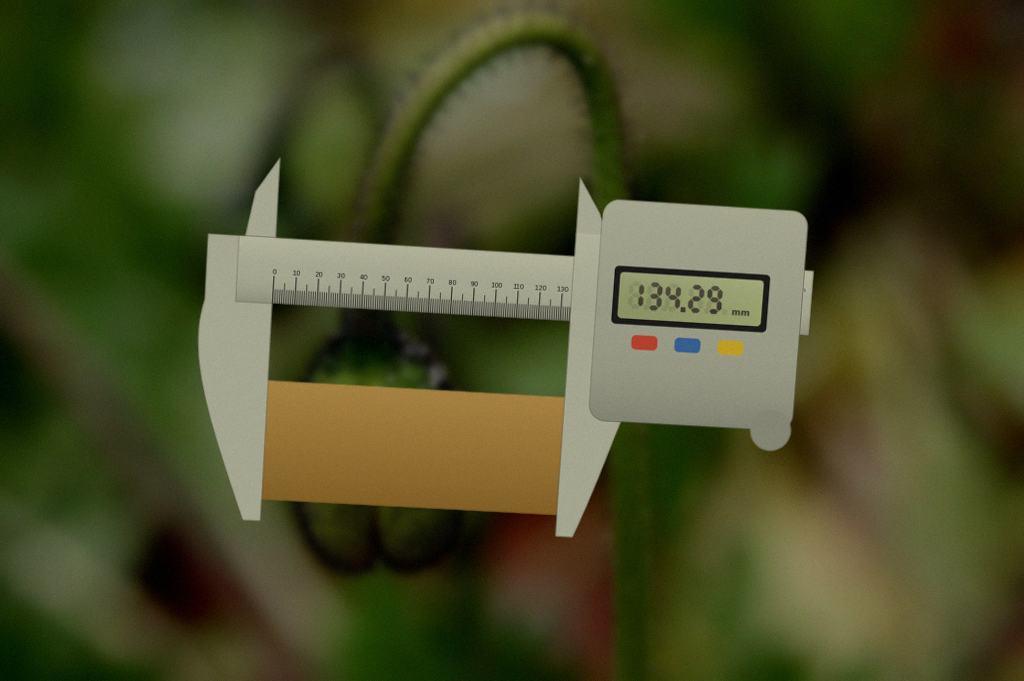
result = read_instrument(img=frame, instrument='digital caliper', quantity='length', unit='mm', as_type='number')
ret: 134.29 mm
